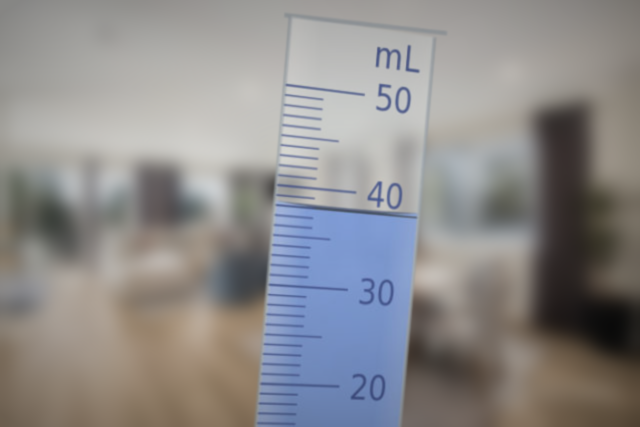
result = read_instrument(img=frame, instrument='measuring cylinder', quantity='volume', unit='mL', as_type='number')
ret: 38 mL
